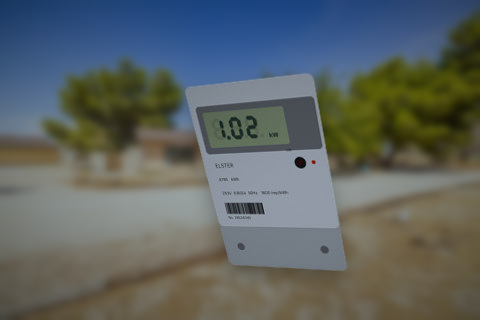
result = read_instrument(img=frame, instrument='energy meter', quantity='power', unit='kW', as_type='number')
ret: 1.02 kW
